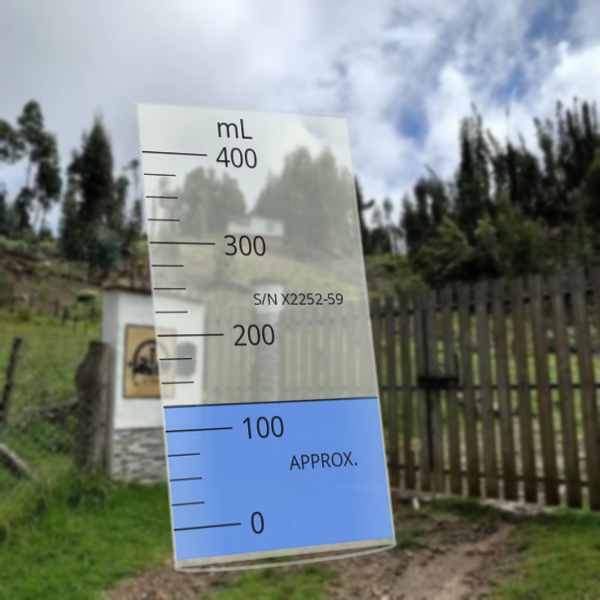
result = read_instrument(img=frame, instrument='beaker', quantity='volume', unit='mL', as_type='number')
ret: 125 mL
